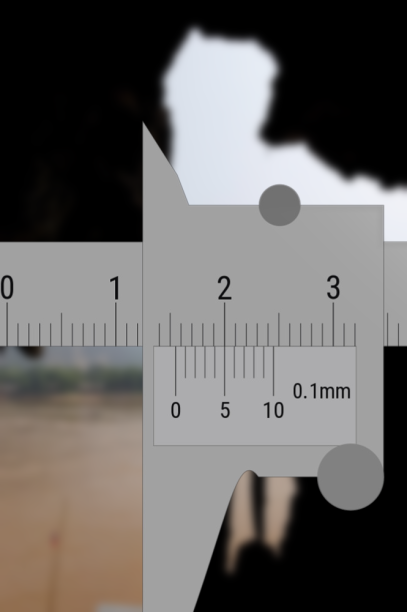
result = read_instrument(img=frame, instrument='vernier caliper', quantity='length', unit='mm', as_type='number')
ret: 15.5 mm
